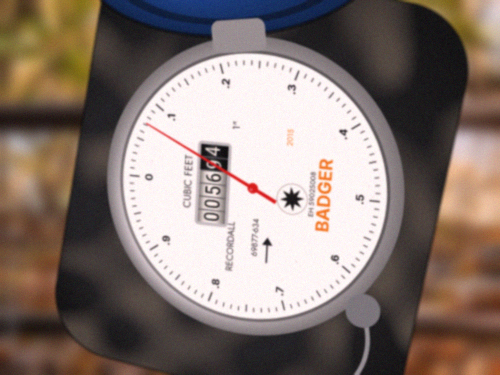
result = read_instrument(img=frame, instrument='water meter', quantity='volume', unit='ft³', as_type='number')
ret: 5694.07 ft³
